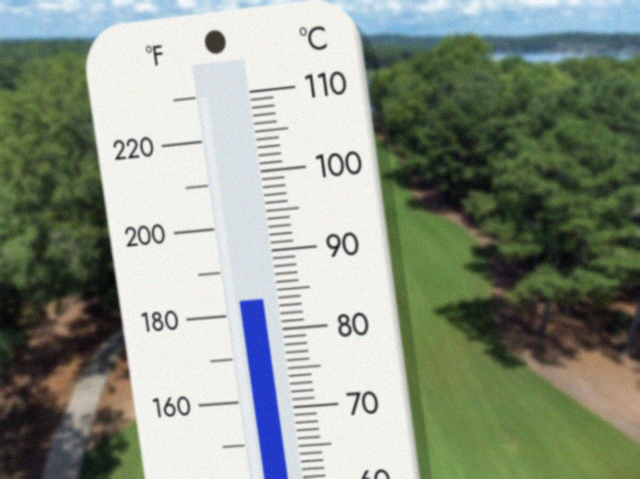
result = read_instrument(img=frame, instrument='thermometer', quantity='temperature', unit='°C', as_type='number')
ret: 84 °C
